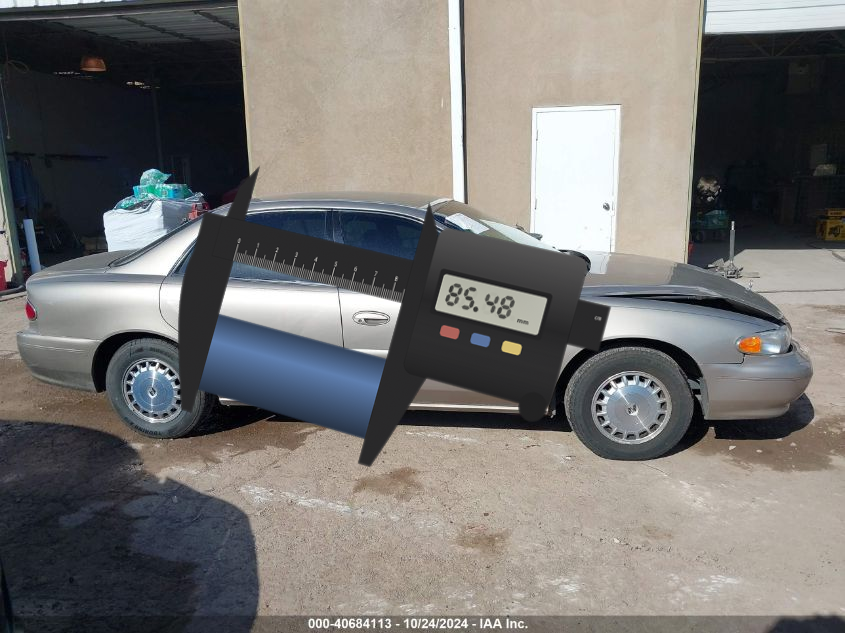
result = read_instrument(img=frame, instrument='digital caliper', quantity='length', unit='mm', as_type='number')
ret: 85.48 mm
